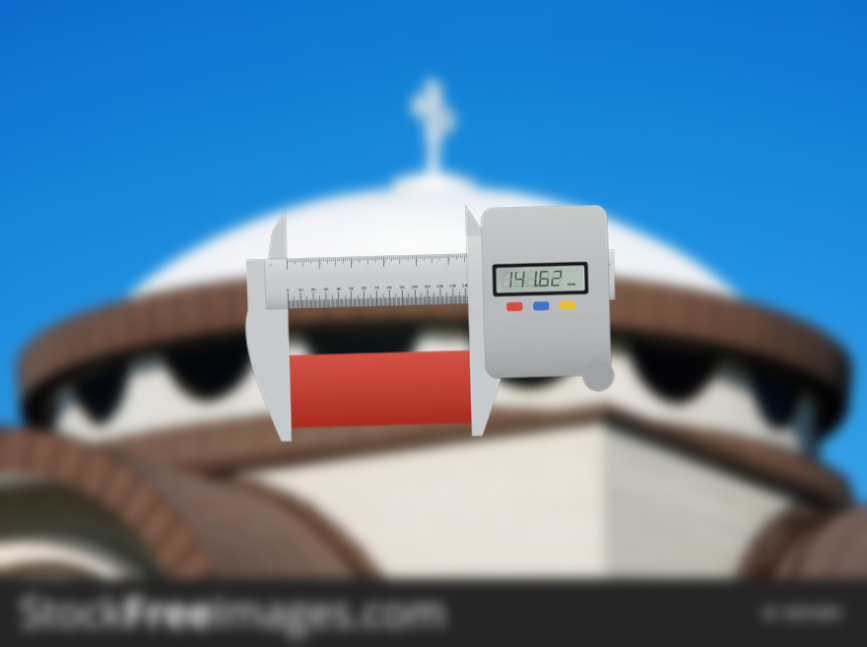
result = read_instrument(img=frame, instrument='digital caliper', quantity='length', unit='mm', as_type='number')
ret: 141.62 mm
